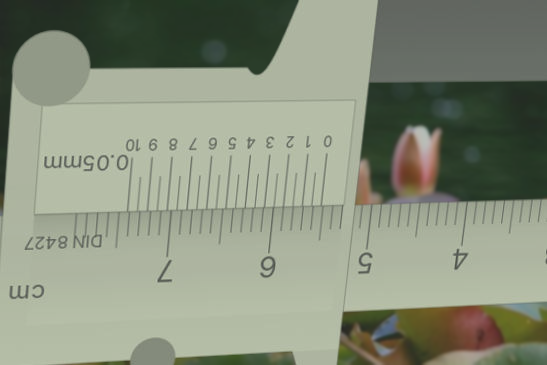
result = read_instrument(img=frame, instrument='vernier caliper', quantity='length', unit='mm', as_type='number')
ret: 55.2 mm
